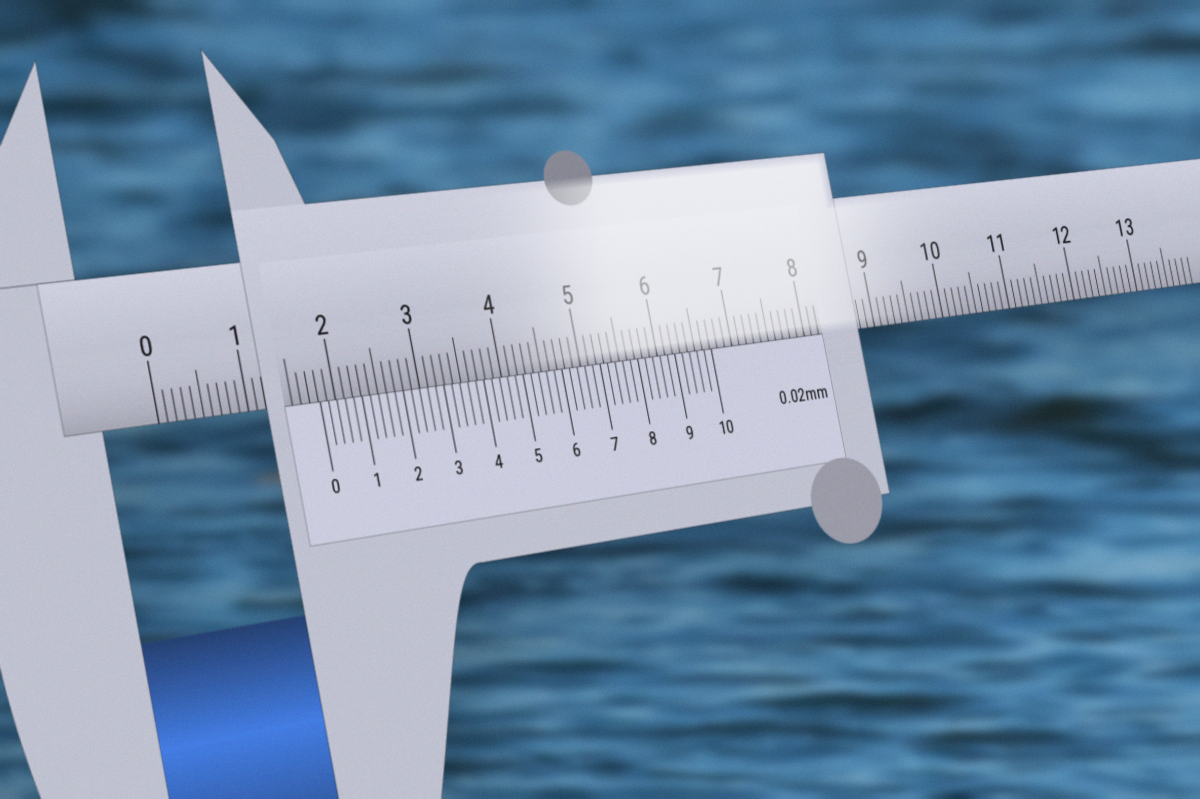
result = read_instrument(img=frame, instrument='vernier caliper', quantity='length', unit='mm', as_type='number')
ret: 18.2 mm
